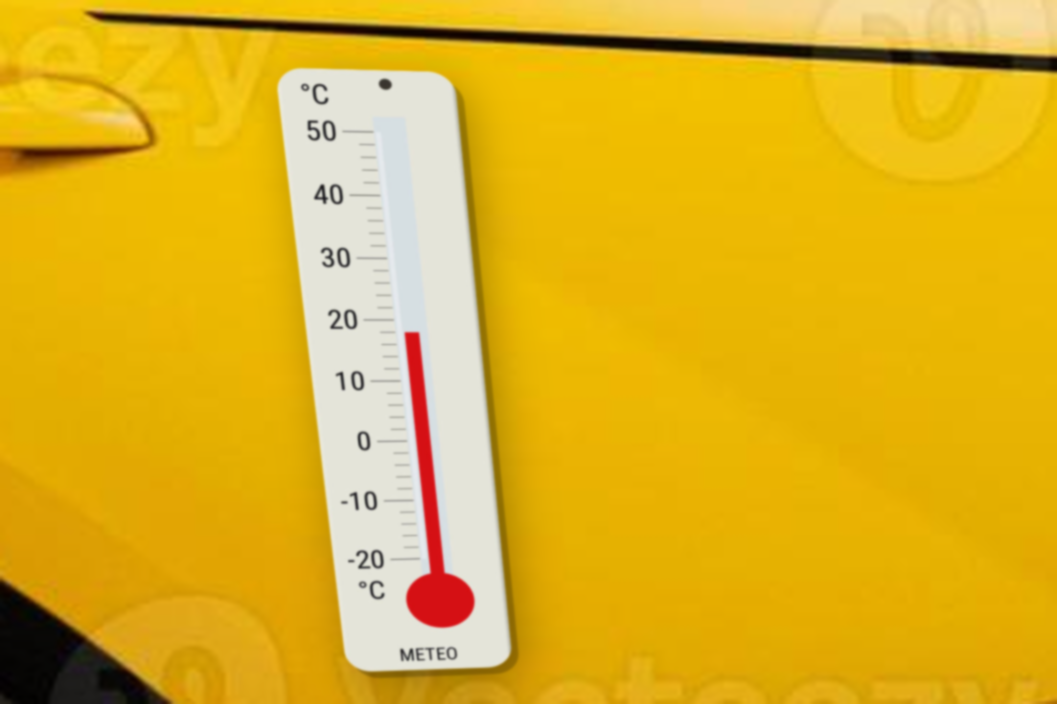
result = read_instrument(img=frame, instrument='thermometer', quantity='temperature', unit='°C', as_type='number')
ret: 18 °C
